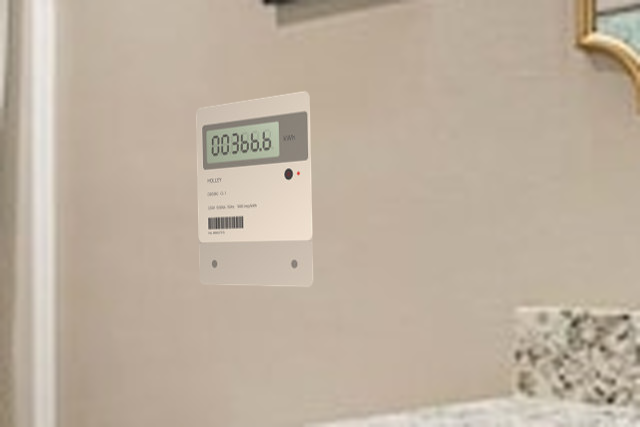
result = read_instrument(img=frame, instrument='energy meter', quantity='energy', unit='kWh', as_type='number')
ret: 366.6 kWh
